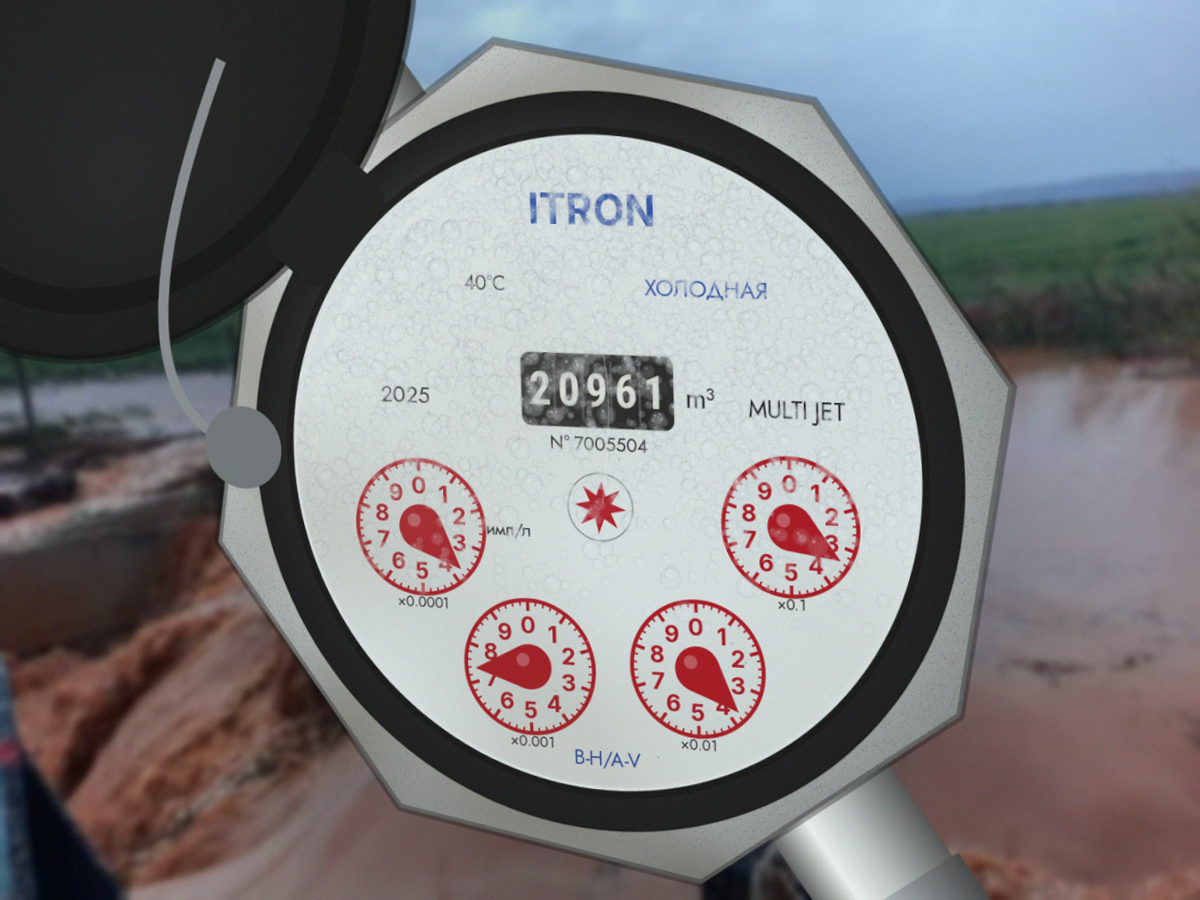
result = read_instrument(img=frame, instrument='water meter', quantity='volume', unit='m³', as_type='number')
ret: 20961.3373 m³
